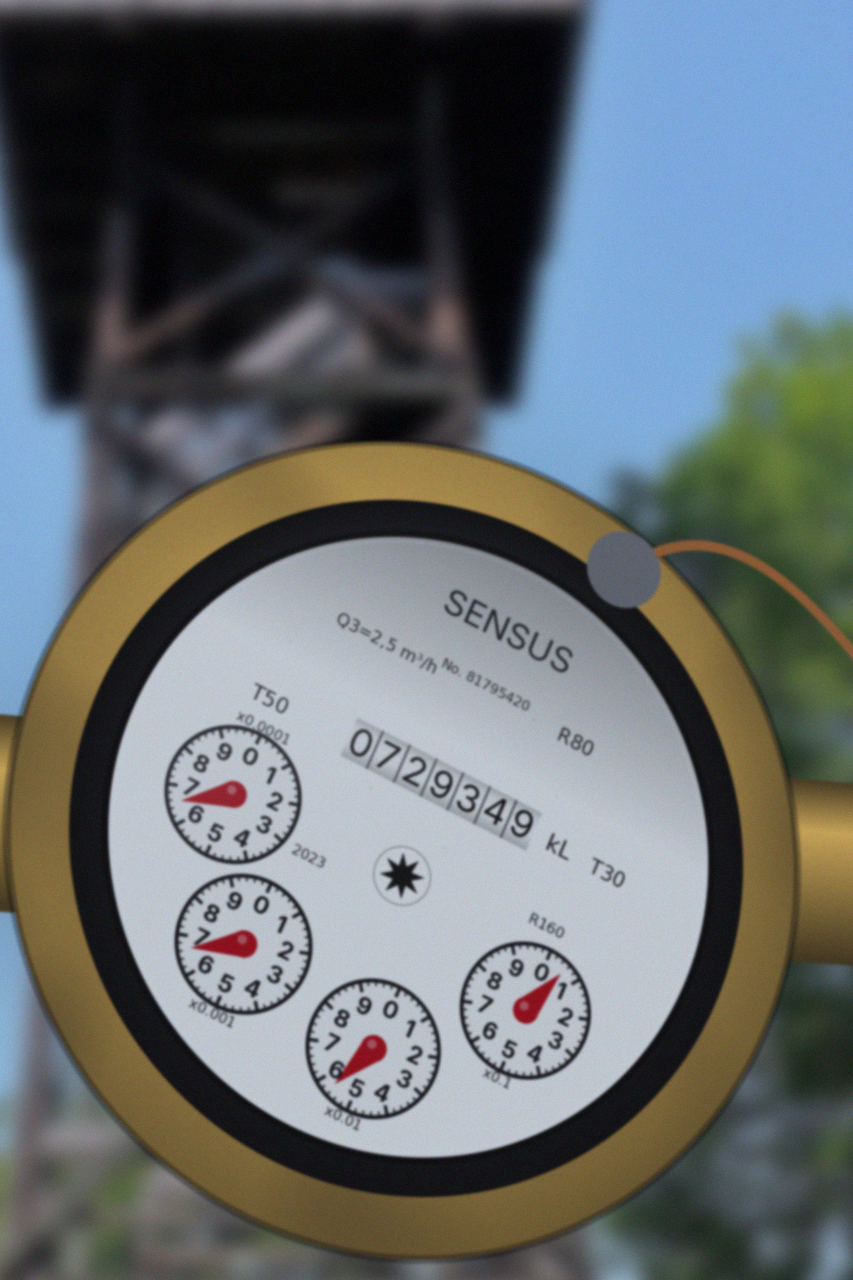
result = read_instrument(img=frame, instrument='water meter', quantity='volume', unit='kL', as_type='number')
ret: 729349.0566 kL
